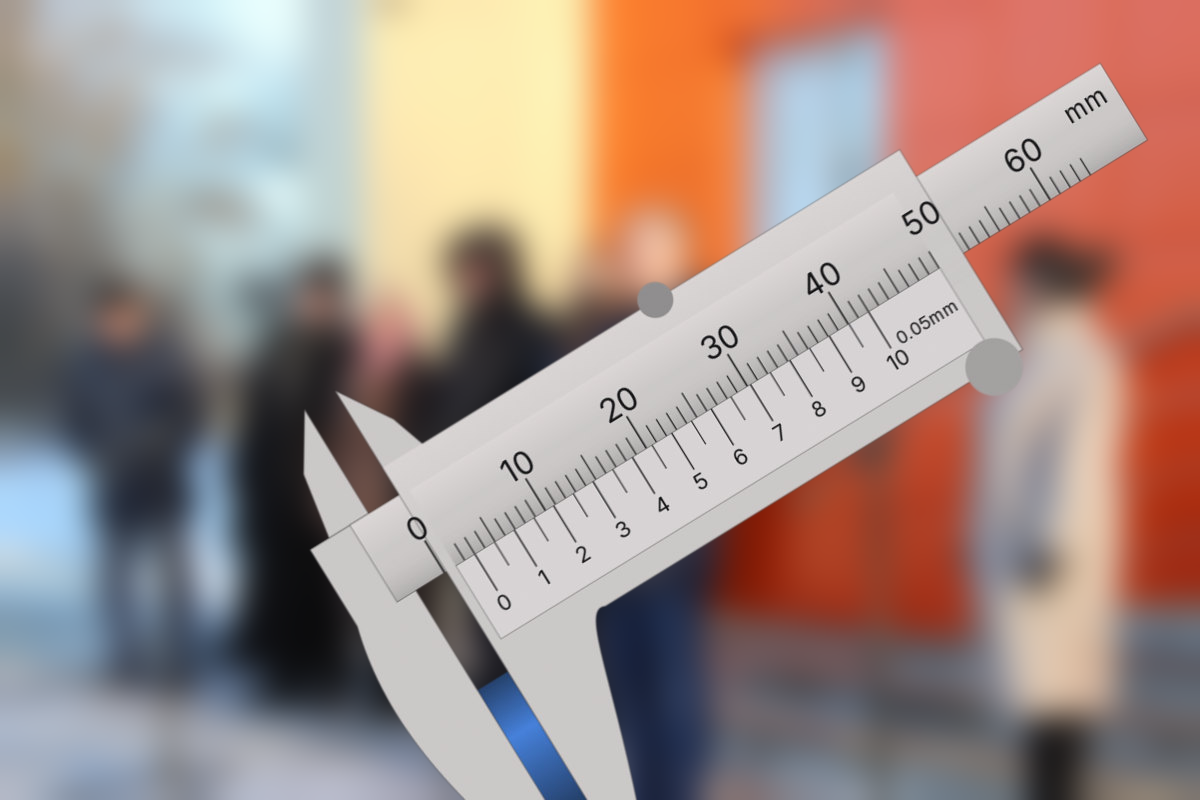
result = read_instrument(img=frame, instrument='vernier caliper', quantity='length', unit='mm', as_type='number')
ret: 3.0 mm
